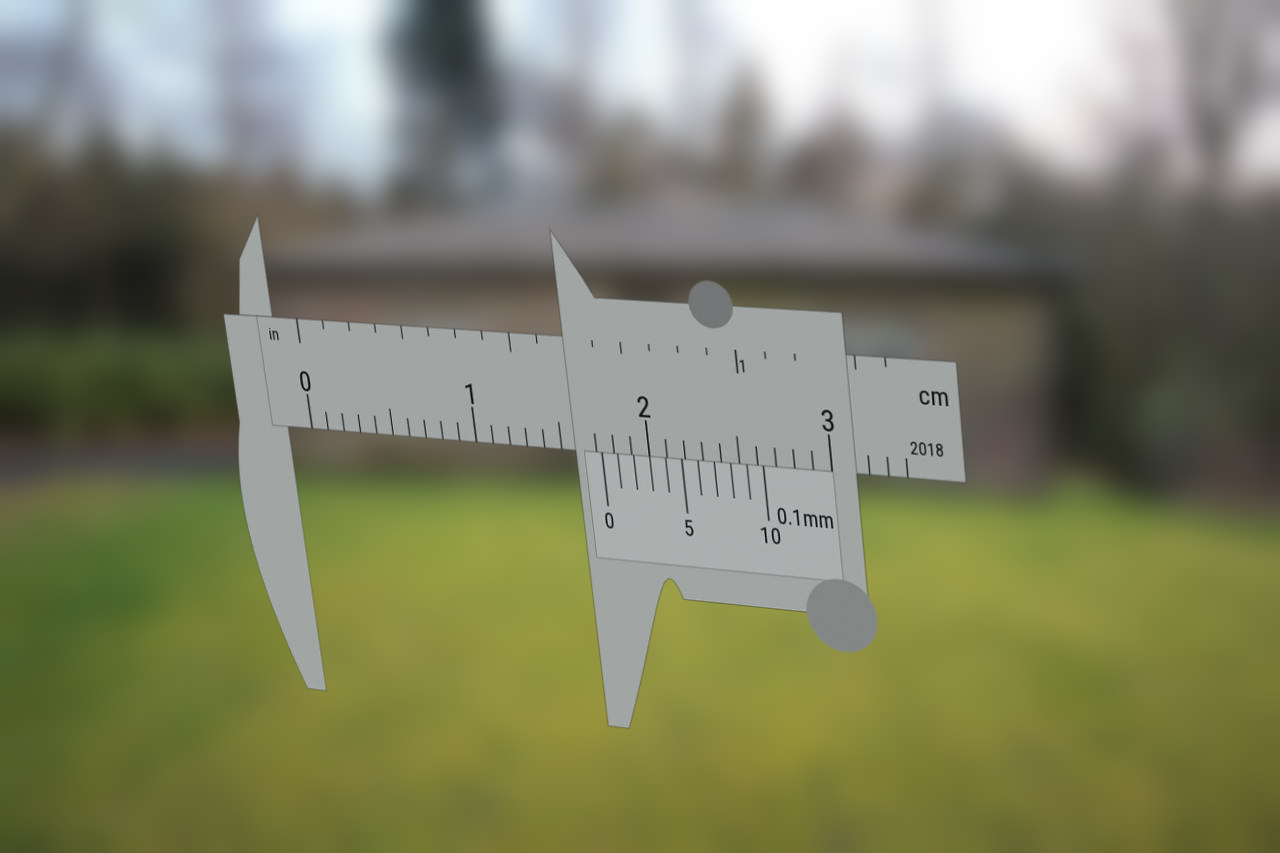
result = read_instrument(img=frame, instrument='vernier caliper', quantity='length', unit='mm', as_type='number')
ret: 17.3 mm
